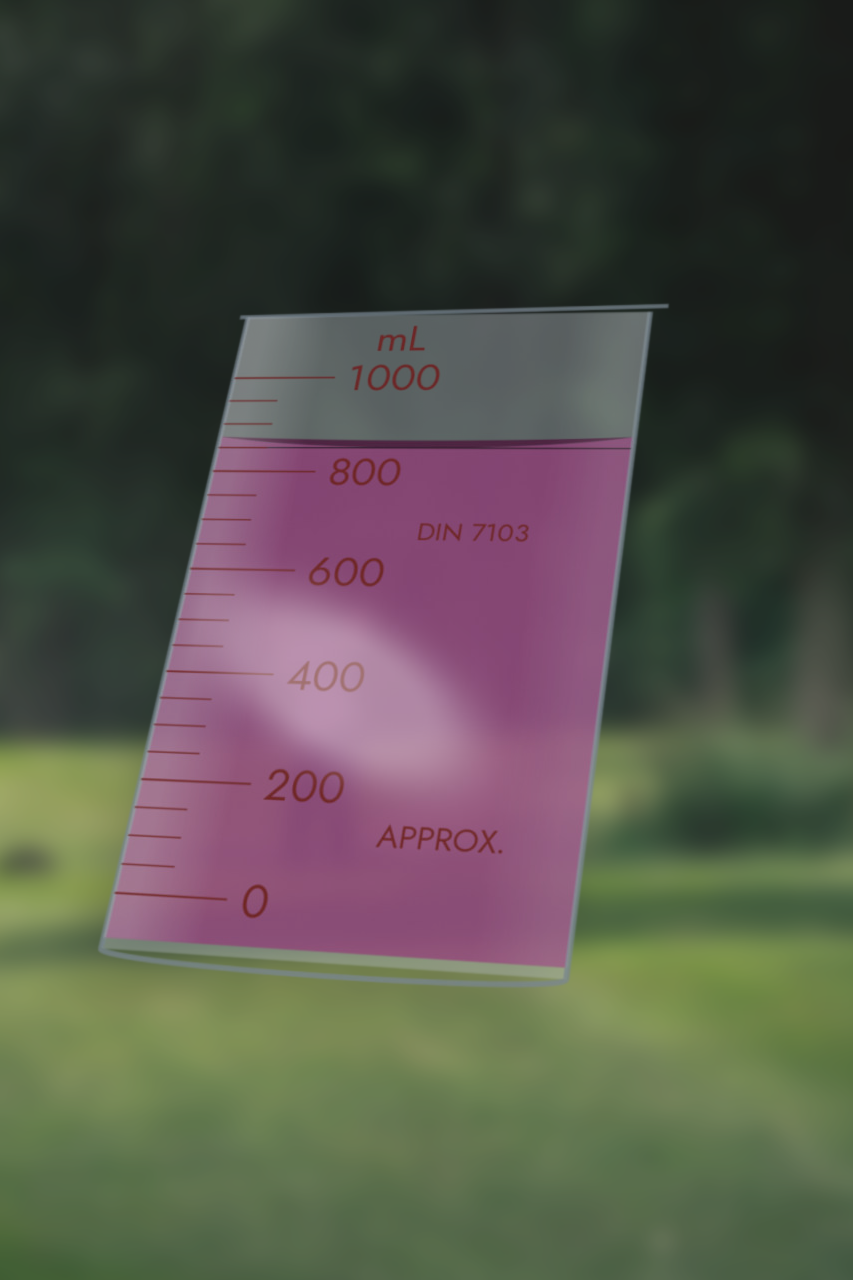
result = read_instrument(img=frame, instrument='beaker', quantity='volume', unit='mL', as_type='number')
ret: 850 mL
